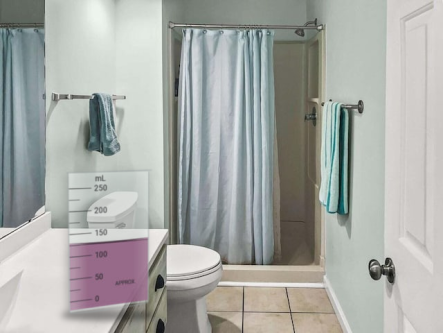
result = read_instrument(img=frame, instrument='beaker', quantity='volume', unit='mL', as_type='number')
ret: 125 mL
